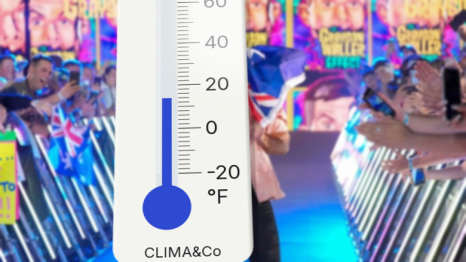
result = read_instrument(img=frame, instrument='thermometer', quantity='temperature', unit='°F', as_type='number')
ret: 14 °F
